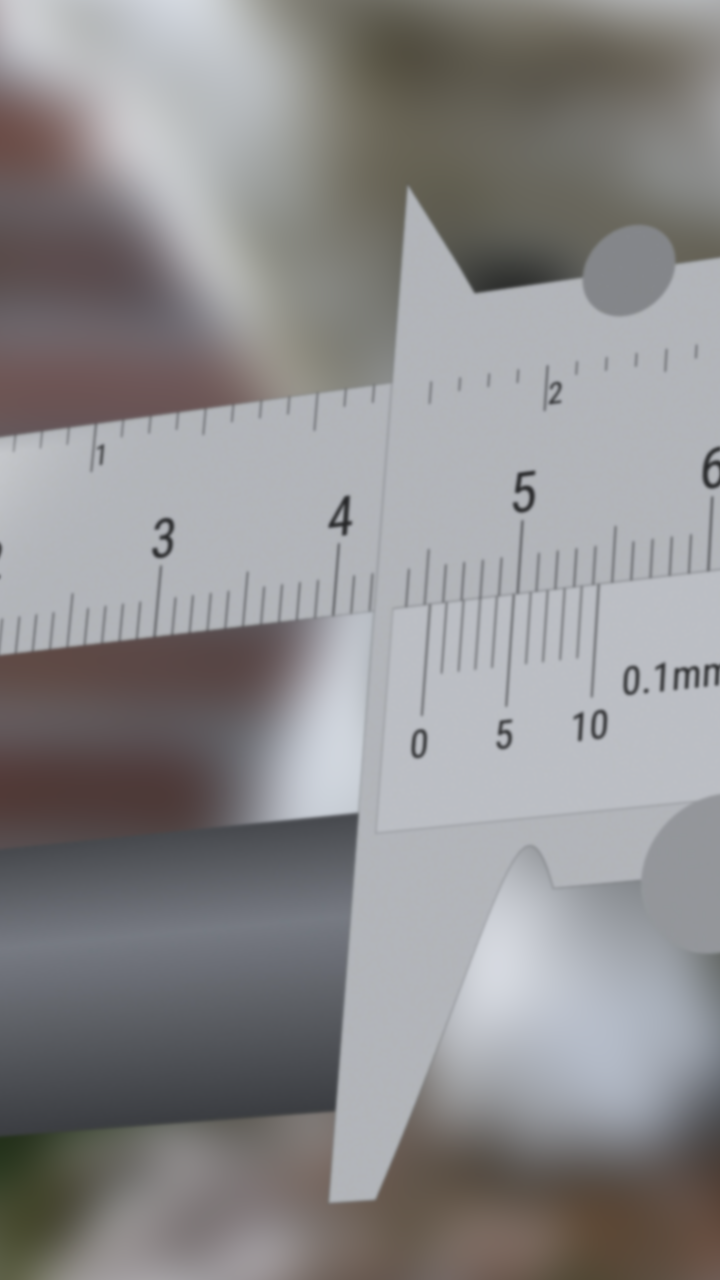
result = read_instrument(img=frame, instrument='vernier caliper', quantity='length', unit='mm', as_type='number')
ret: 45.3 mm
